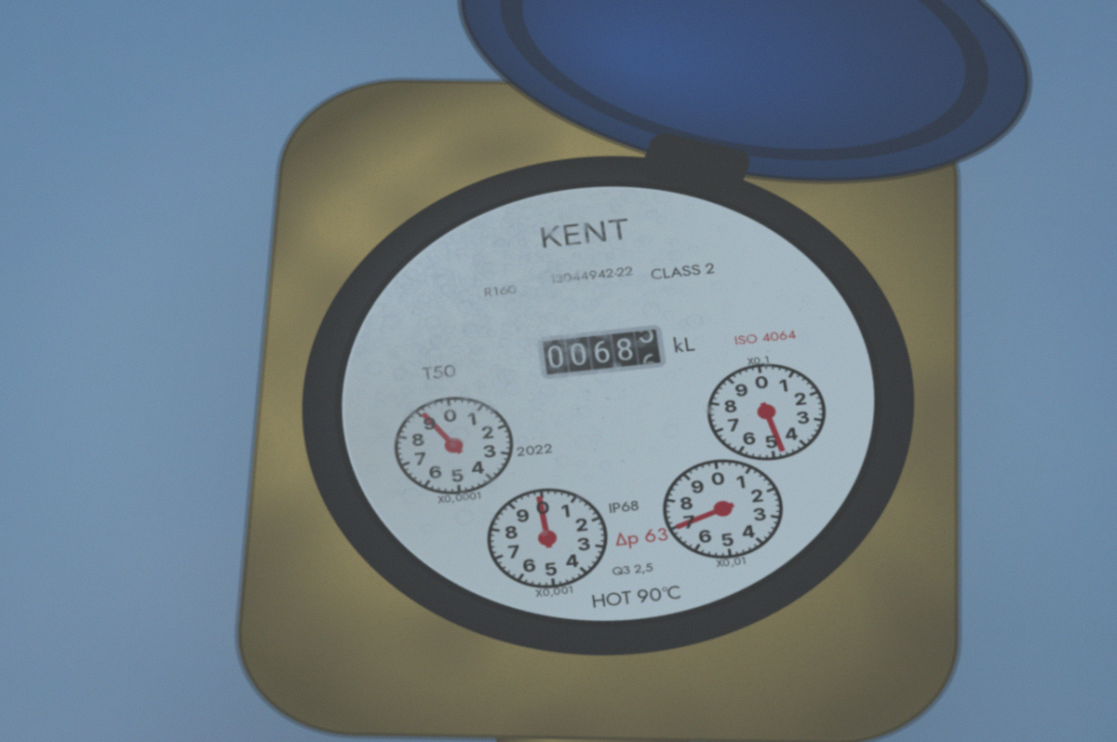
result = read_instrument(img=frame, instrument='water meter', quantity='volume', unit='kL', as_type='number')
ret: 685.4699 kL
